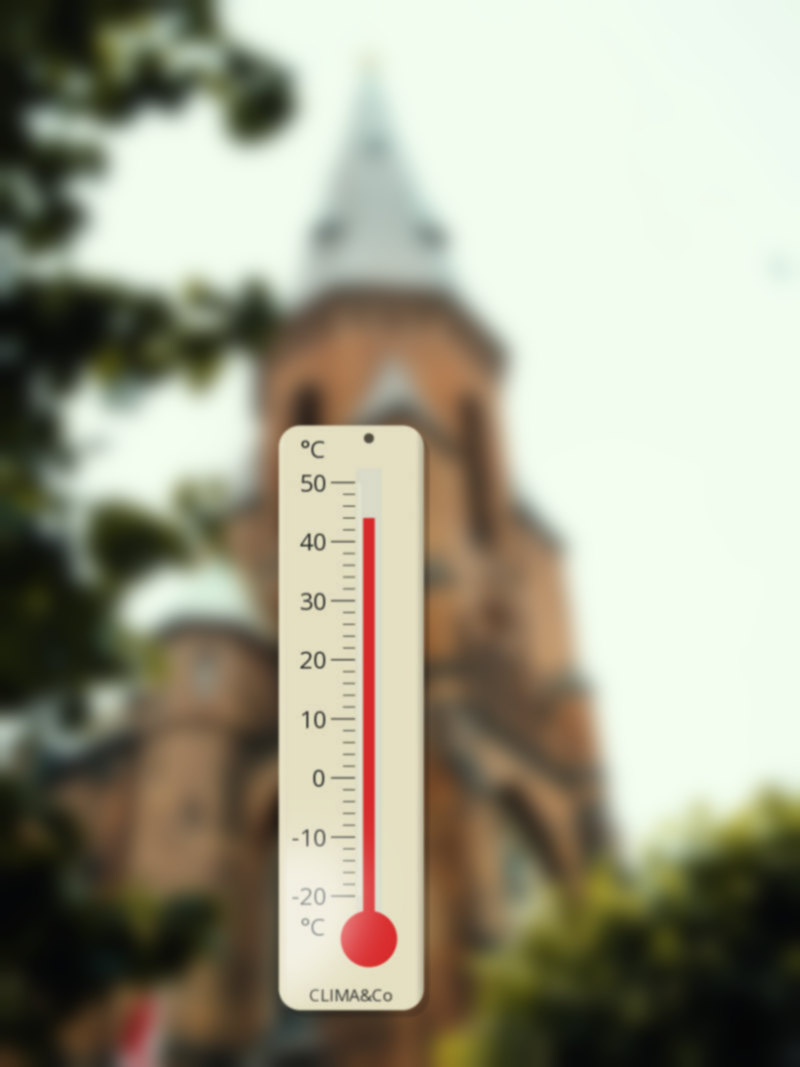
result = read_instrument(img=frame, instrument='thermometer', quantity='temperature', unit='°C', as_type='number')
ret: 44 °C
